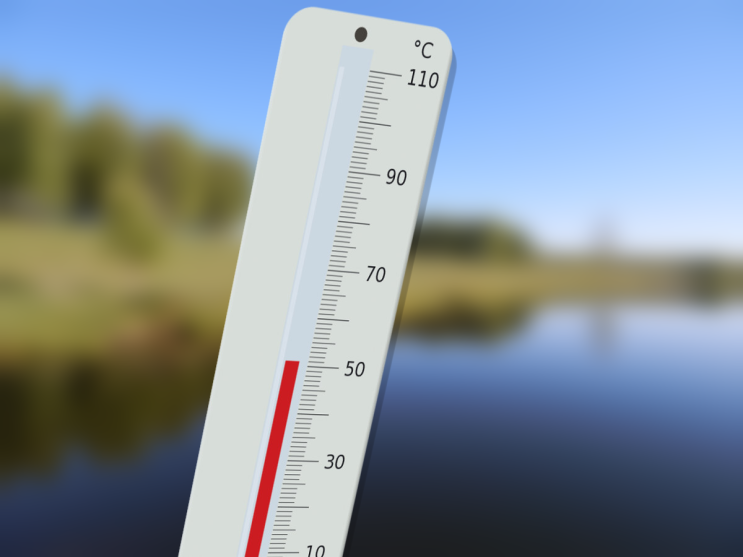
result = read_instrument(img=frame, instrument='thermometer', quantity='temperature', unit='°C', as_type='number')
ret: 51 °C
